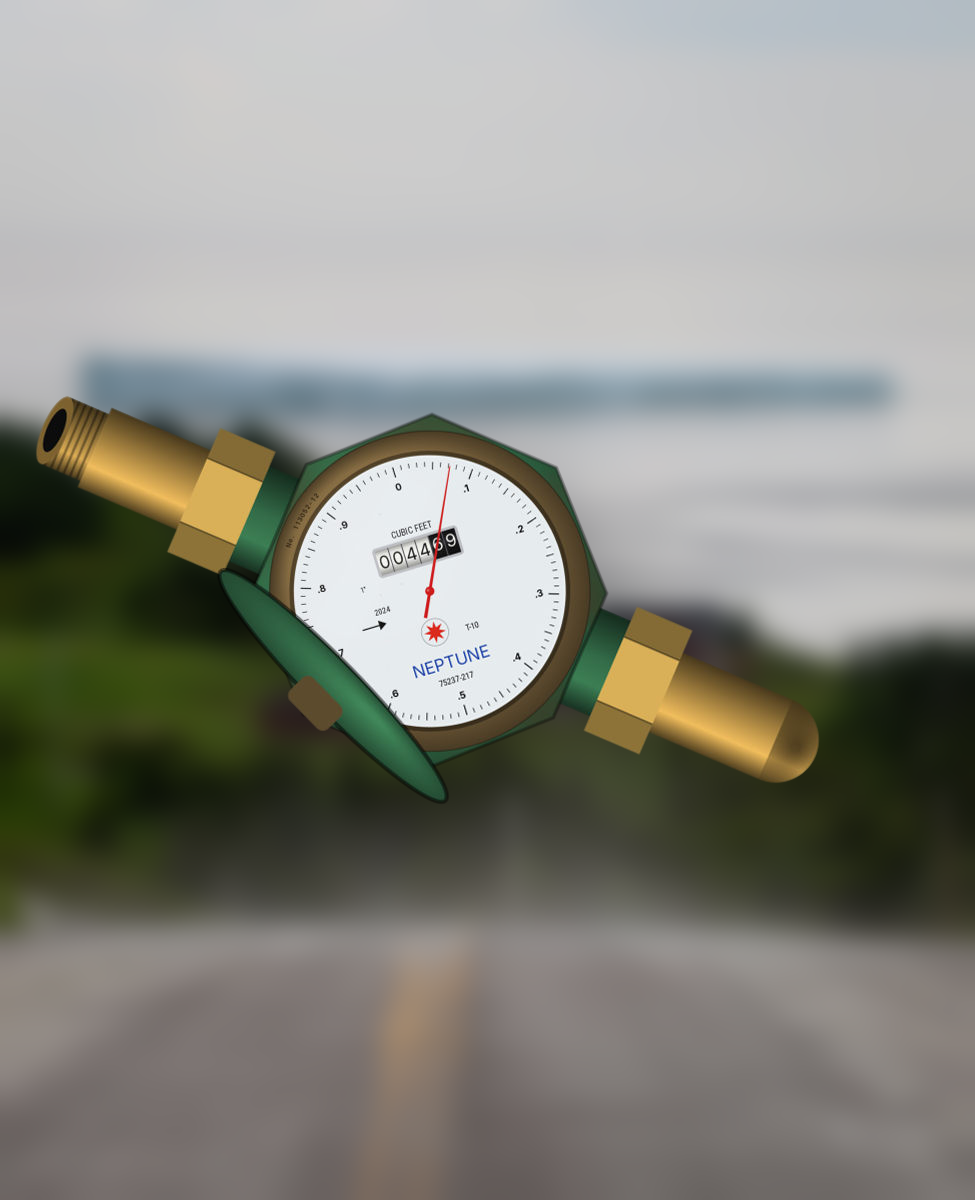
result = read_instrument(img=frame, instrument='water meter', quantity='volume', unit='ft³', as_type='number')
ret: 4469.07 ft³
